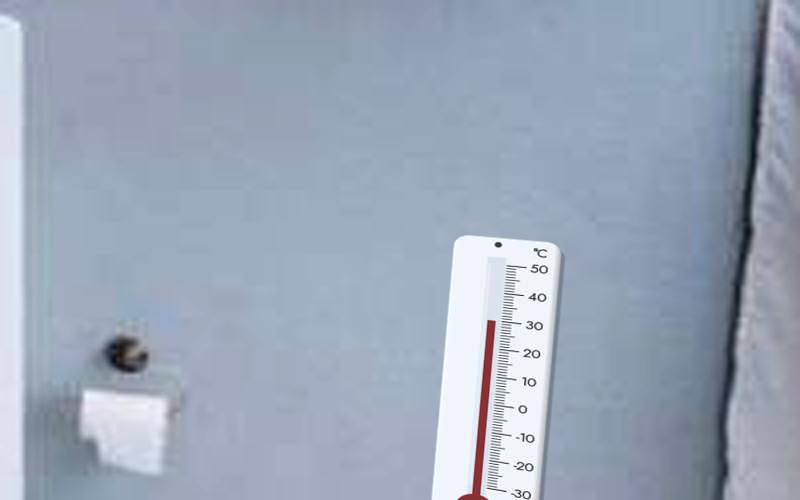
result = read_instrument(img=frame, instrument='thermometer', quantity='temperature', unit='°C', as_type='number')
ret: 30 °C
